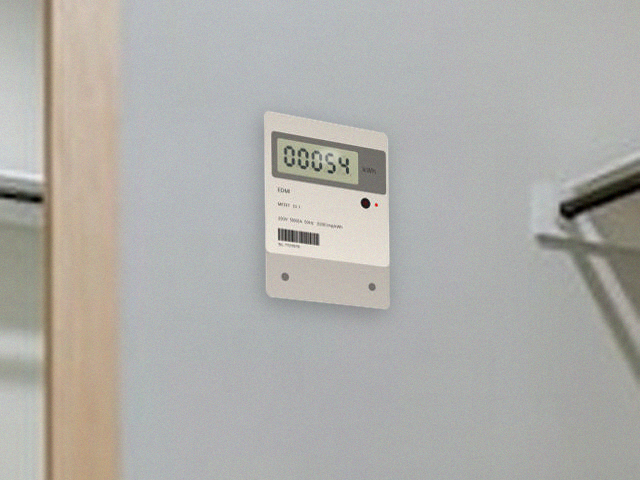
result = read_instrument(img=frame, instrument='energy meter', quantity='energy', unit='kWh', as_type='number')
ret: 54 kWh
